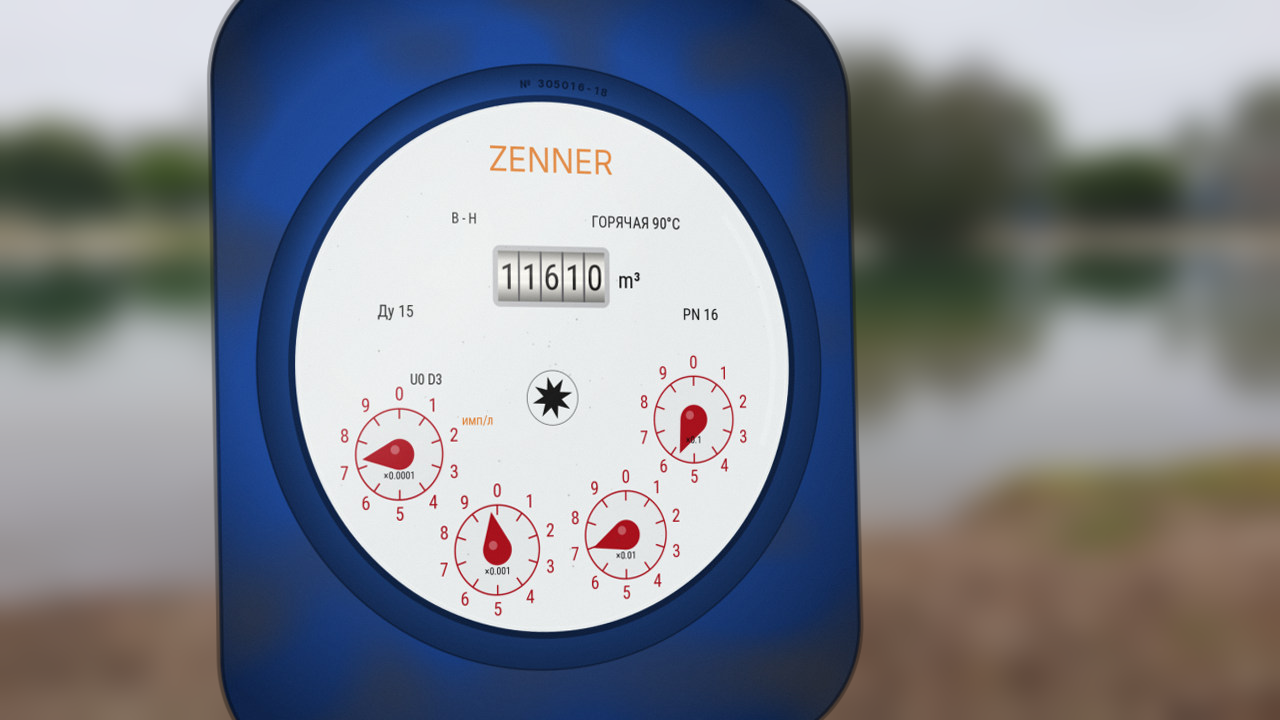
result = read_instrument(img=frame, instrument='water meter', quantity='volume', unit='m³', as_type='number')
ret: 11610.5697 m³
